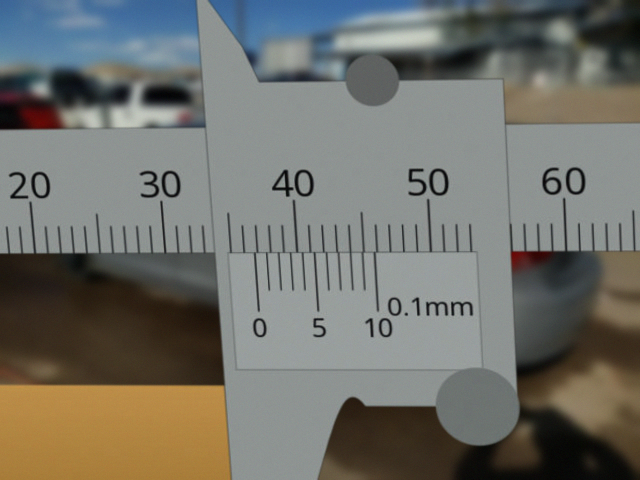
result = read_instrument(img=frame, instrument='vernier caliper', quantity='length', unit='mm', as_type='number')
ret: 36.8 mm
